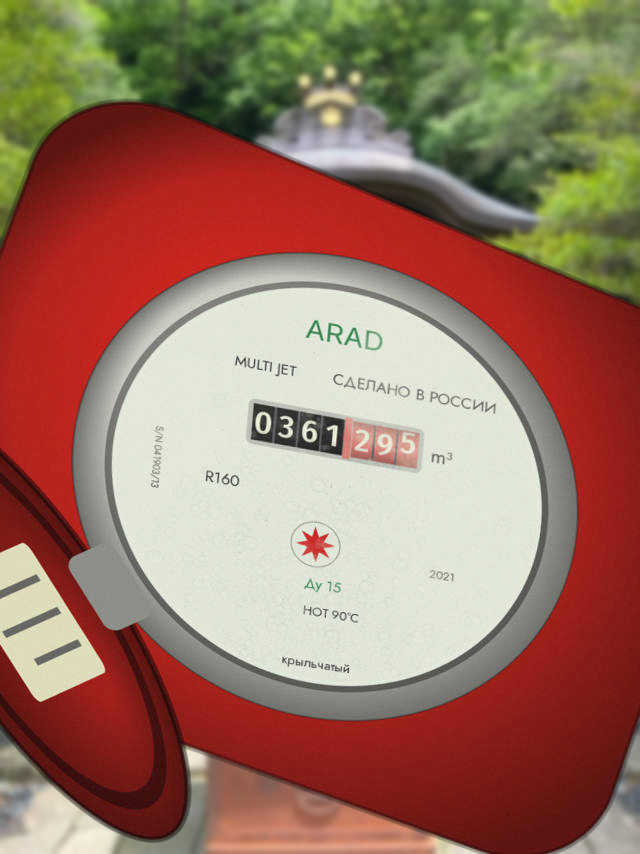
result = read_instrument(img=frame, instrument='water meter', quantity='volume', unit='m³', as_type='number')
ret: 361.295 m³
